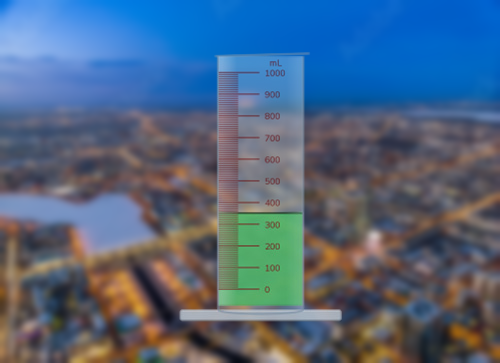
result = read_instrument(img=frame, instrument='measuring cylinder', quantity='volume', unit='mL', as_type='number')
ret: 350 mL
